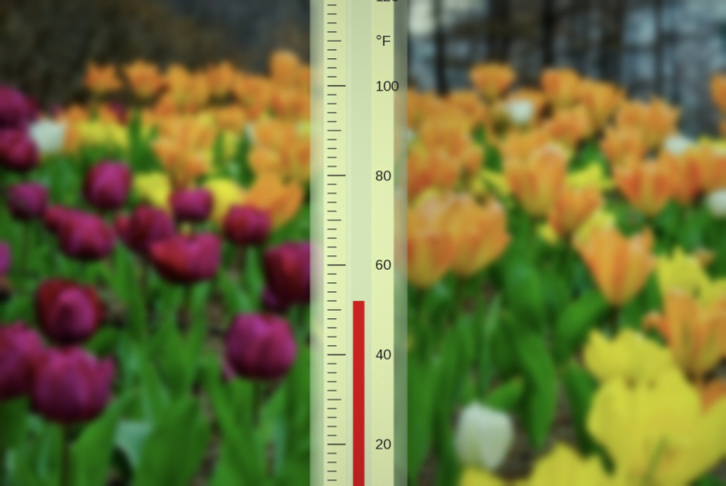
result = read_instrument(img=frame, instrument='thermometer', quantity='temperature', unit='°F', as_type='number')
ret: 52 °F
